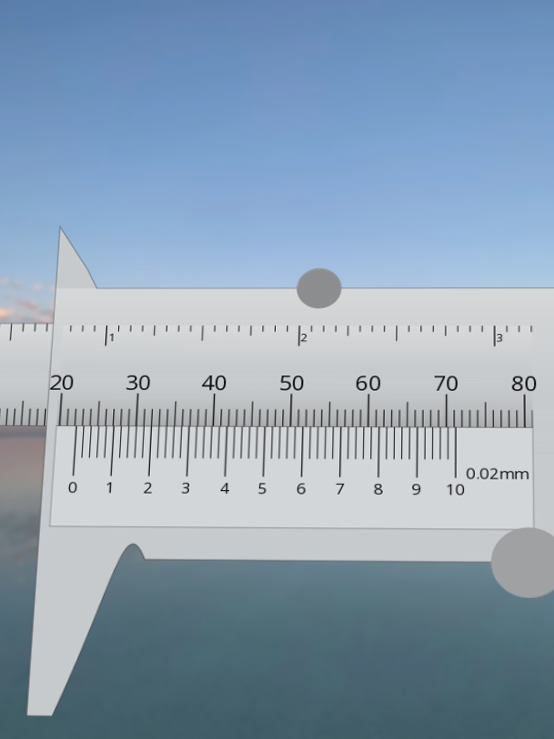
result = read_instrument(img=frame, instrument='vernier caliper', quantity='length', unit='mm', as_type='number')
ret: 22.2 mm
